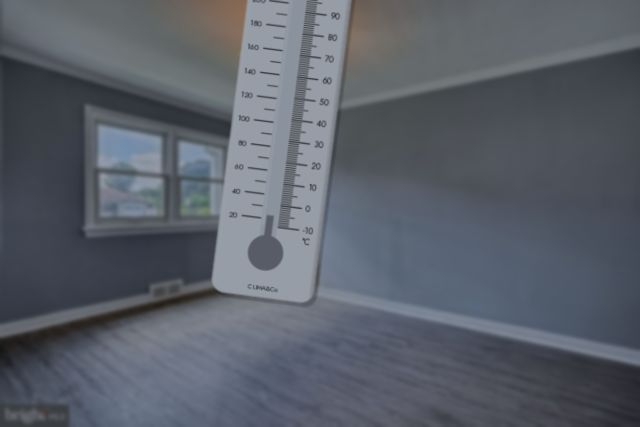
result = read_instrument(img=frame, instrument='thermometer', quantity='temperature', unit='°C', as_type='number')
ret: -5 °C
